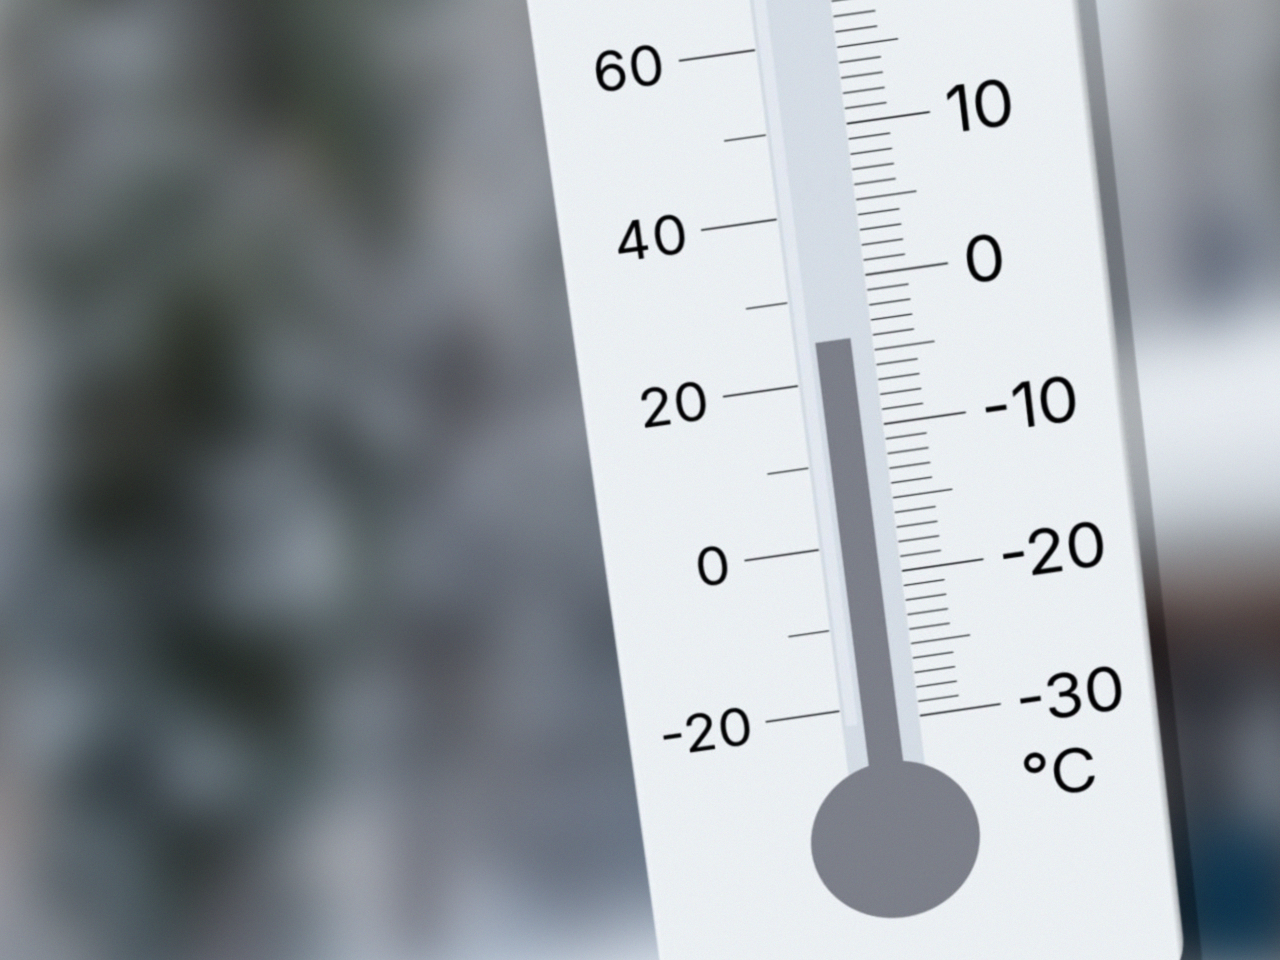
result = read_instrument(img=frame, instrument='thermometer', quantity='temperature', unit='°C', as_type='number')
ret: -4 °C
